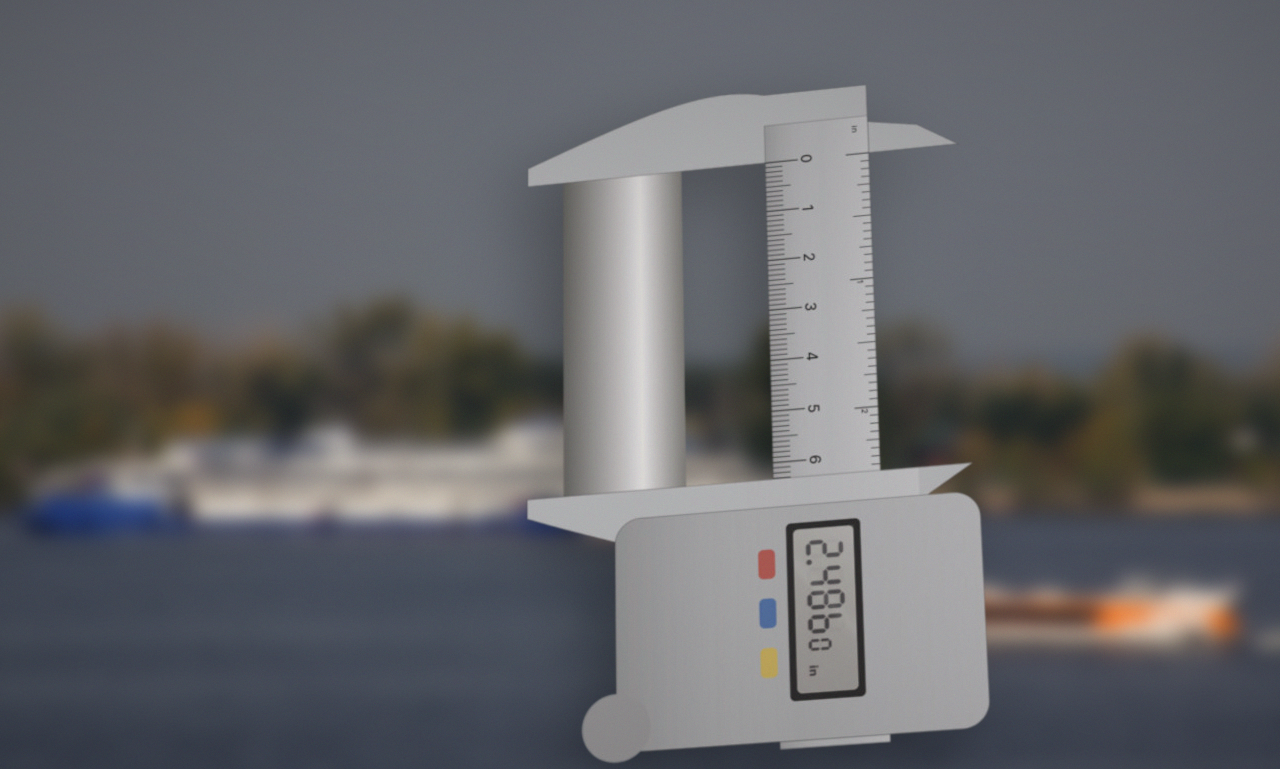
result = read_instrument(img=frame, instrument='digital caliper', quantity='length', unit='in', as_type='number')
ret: 2.4860 in
